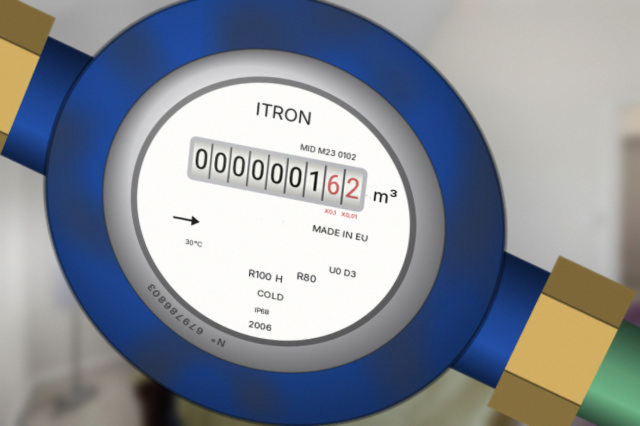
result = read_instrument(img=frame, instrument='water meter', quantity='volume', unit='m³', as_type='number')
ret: 1.62 m³
